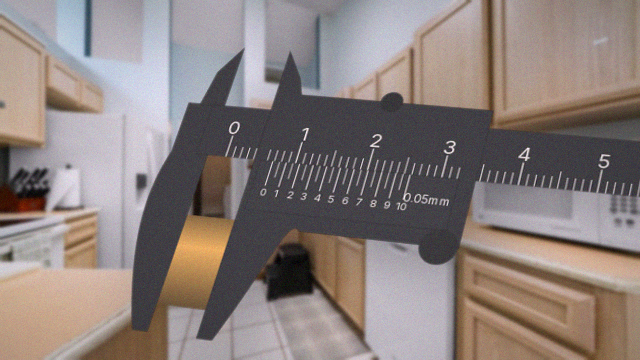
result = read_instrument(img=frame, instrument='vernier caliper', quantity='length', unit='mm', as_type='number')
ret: 6.8 mm
